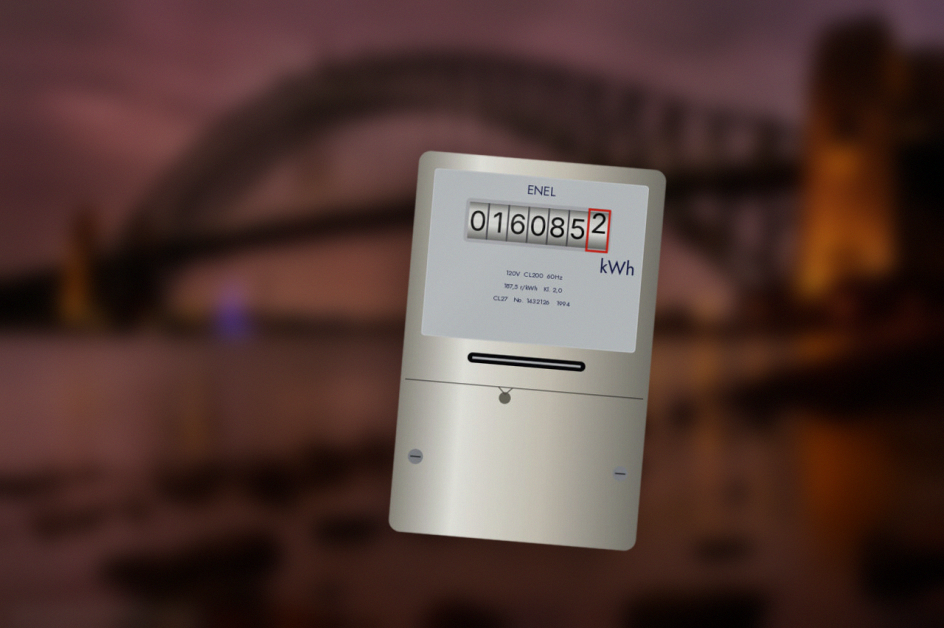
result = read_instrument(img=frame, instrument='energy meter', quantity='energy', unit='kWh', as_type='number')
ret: 16085.2 kWh
